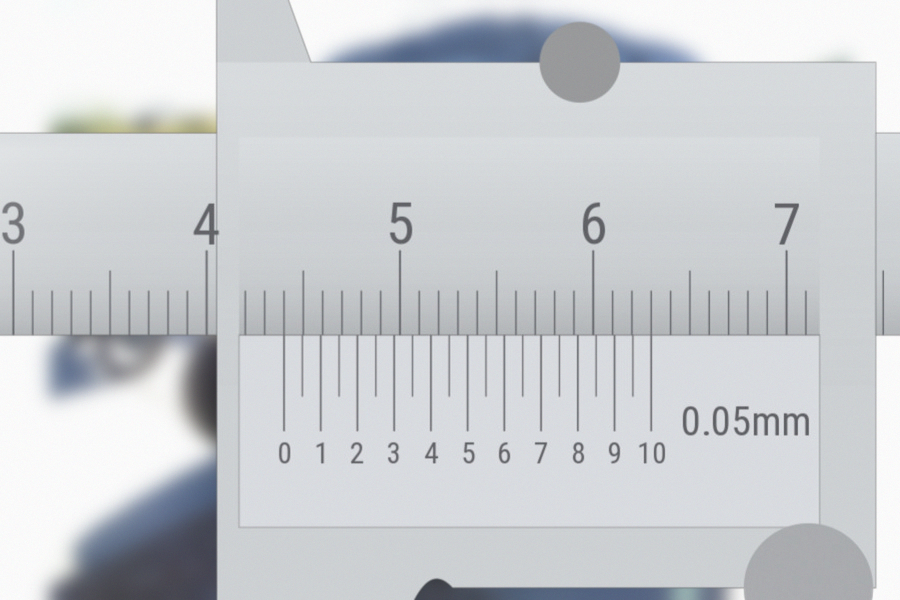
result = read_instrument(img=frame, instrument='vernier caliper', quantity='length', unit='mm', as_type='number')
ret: 44.0 mm
